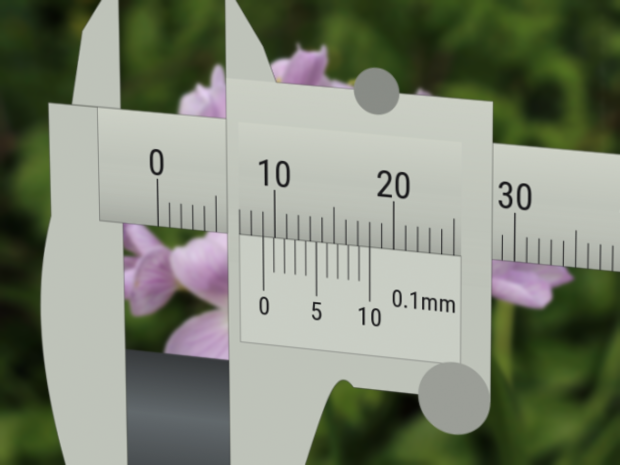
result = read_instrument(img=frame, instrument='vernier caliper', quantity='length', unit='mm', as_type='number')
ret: 9.0 mm
